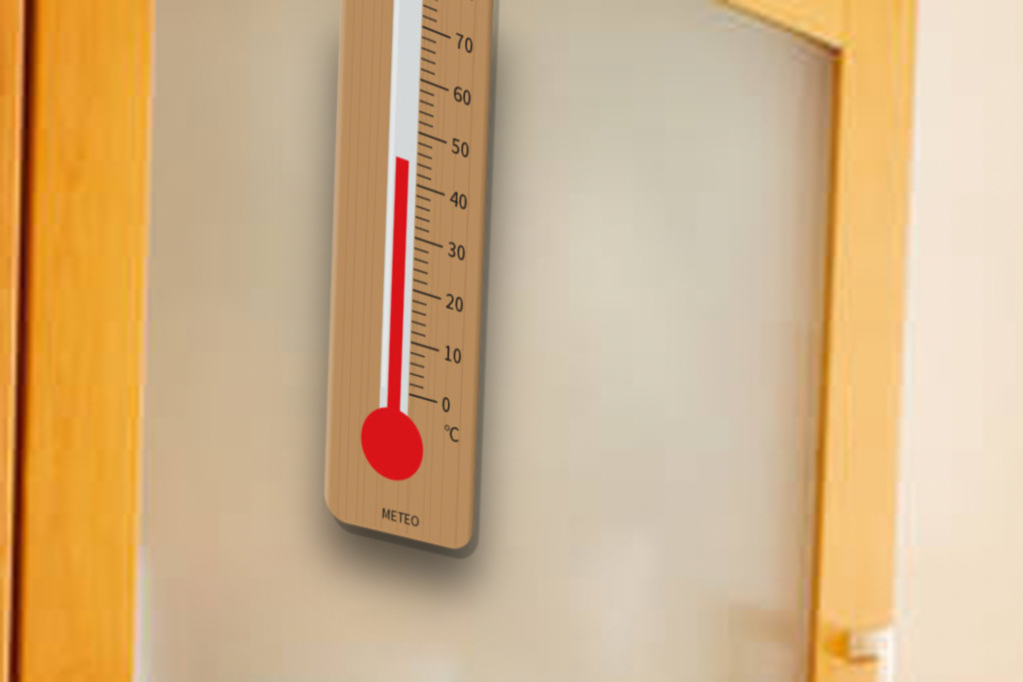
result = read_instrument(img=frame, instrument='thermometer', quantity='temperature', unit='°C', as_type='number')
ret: 44 °C
